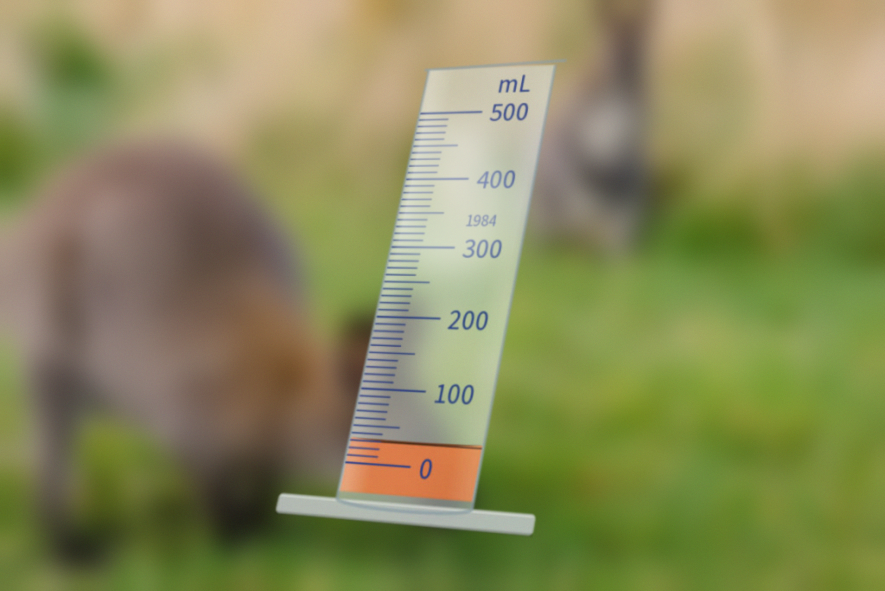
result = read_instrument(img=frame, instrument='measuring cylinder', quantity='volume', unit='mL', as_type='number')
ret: 30 mL
